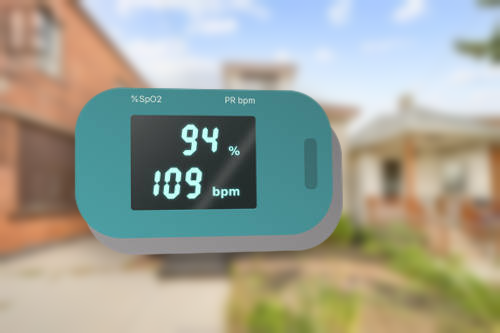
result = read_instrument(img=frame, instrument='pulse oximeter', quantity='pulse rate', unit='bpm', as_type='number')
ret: 109 bpm
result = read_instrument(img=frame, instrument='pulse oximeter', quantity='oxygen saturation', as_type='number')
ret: 94 %
